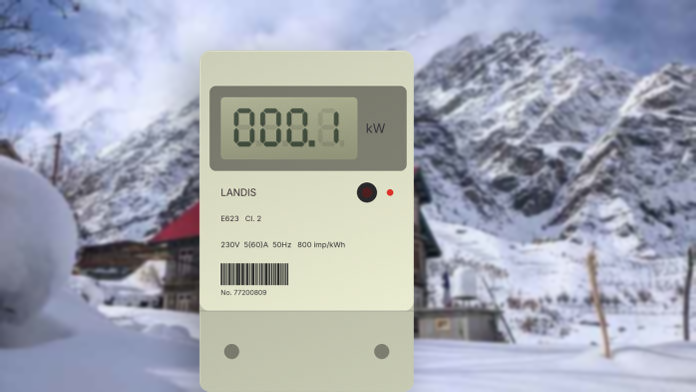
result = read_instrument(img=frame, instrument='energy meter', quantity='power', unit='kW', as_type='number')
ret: 0.1 kW
